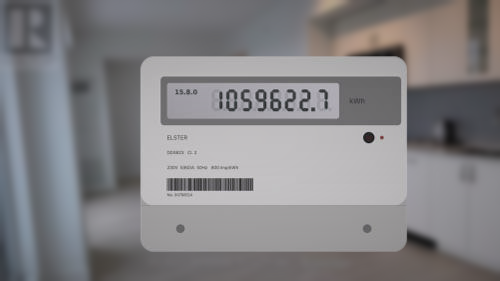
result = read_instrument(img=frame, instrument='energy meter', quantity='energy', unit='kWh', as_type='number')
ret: 1059622.7 kWh
